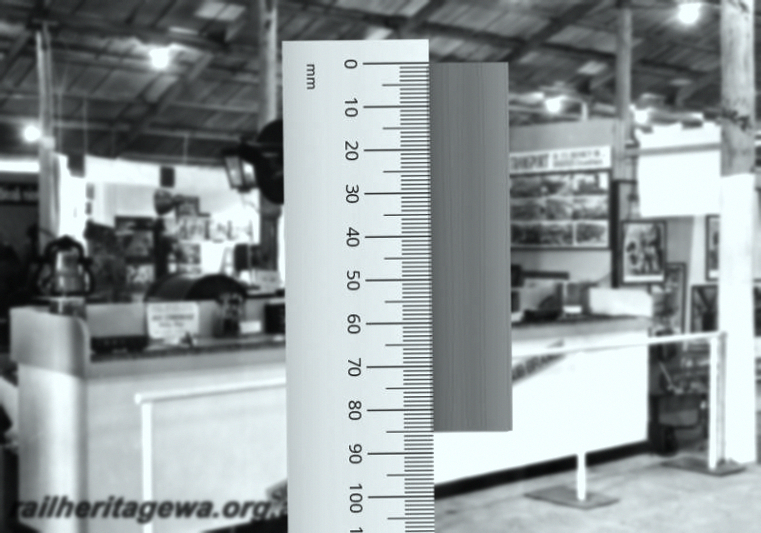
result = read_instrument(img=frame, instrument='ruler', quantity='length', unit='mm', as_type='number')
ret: 85 mm
